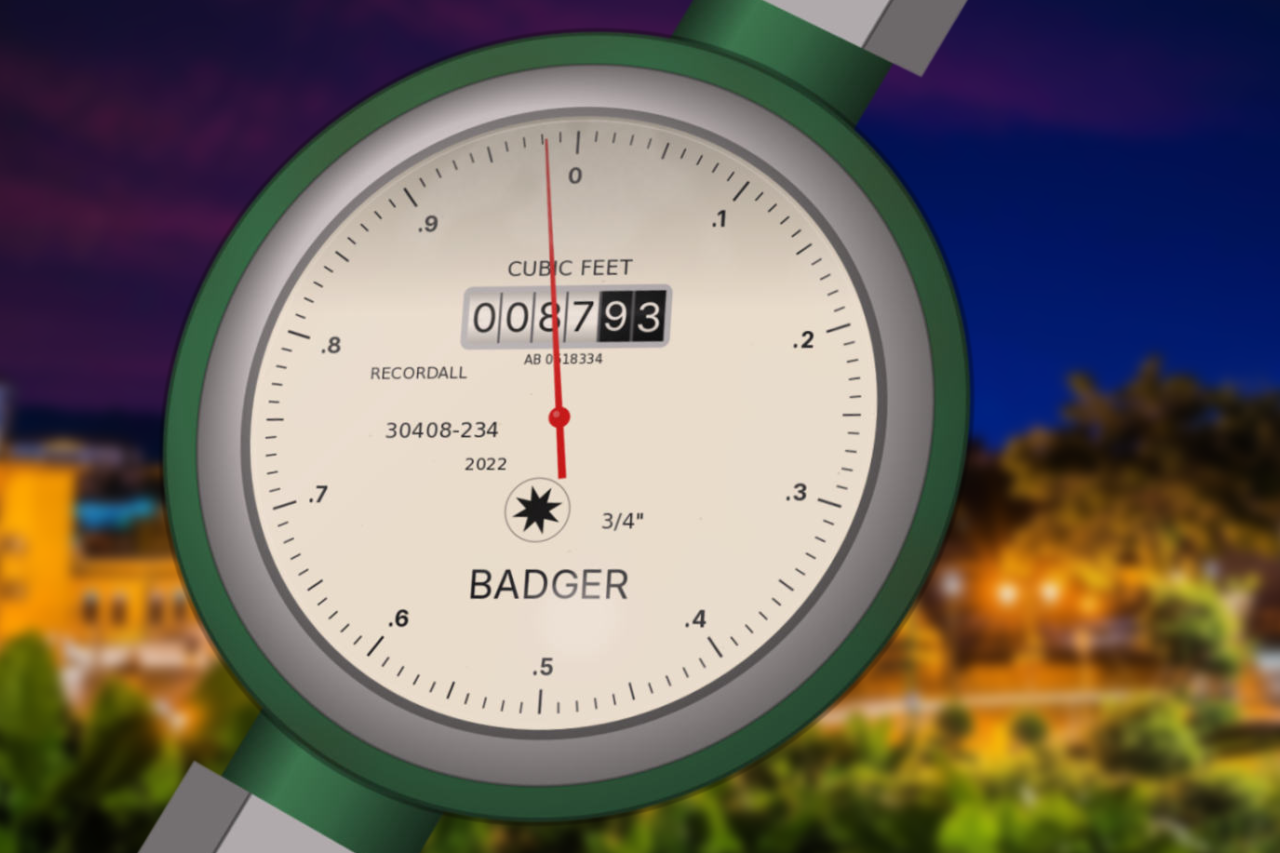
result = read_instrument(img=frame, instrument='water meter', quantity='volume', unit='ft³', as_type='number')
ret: 8792.98 ft³
